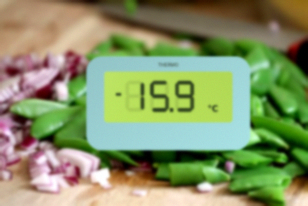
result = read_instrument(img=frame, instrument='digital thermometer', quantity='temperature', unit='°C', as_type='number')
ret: -15.9 °C
